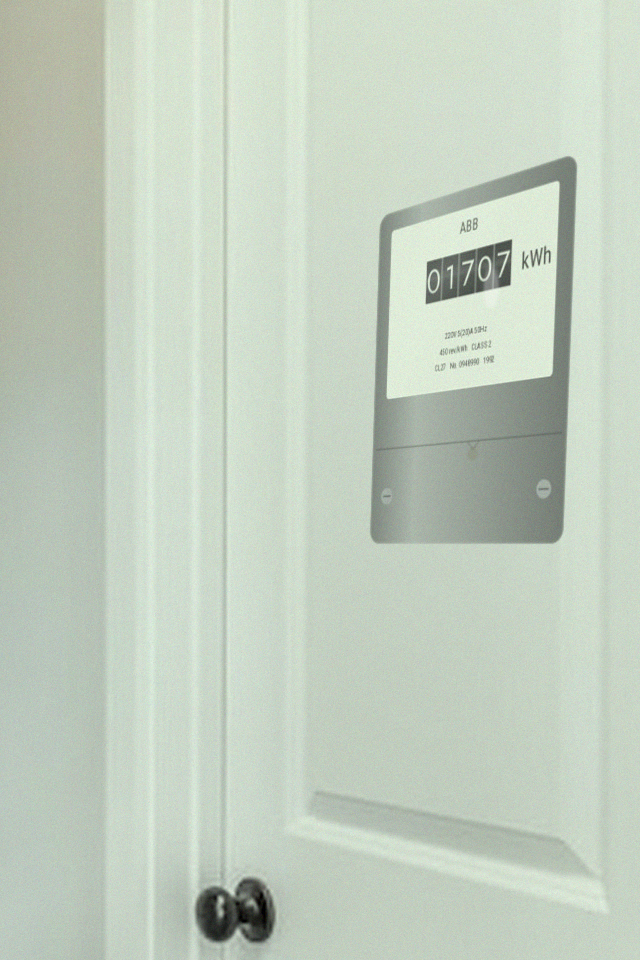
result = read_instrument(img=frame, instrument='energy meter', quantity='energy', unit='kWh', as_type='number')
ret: 1707 kWh
